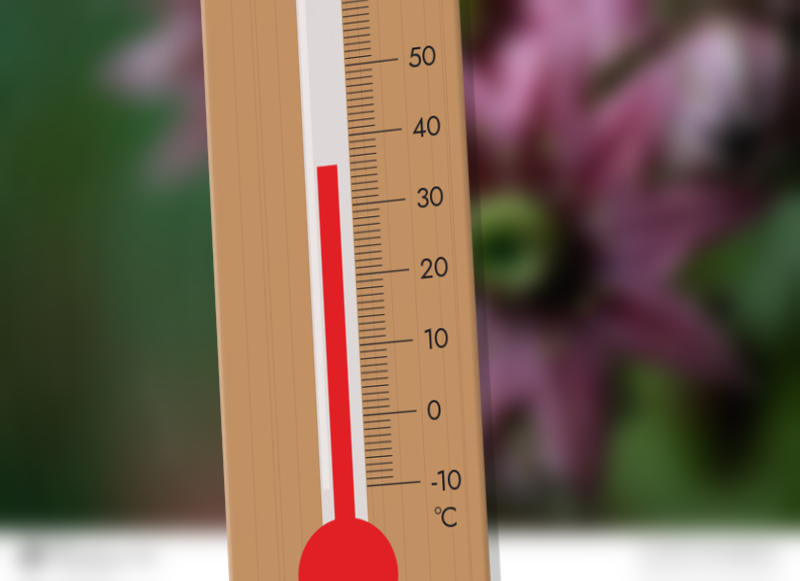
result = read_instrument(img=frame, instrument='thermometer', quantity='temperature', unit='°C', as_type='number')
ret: 36 °C
